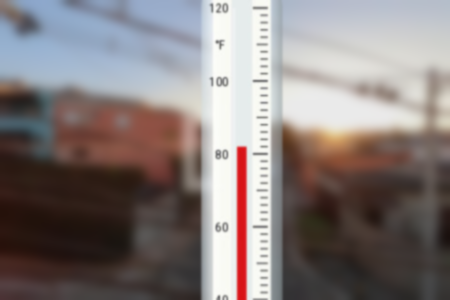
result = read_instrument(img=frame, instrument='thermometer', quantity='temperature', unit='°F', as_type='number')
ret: 82 °F
